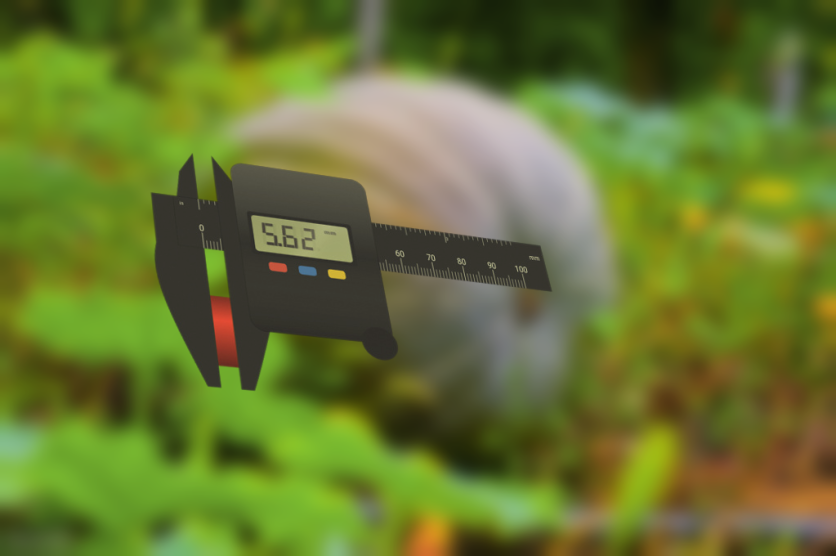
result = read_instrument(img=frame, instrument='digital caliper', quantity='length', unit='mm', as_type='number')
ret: 5.62 mm
